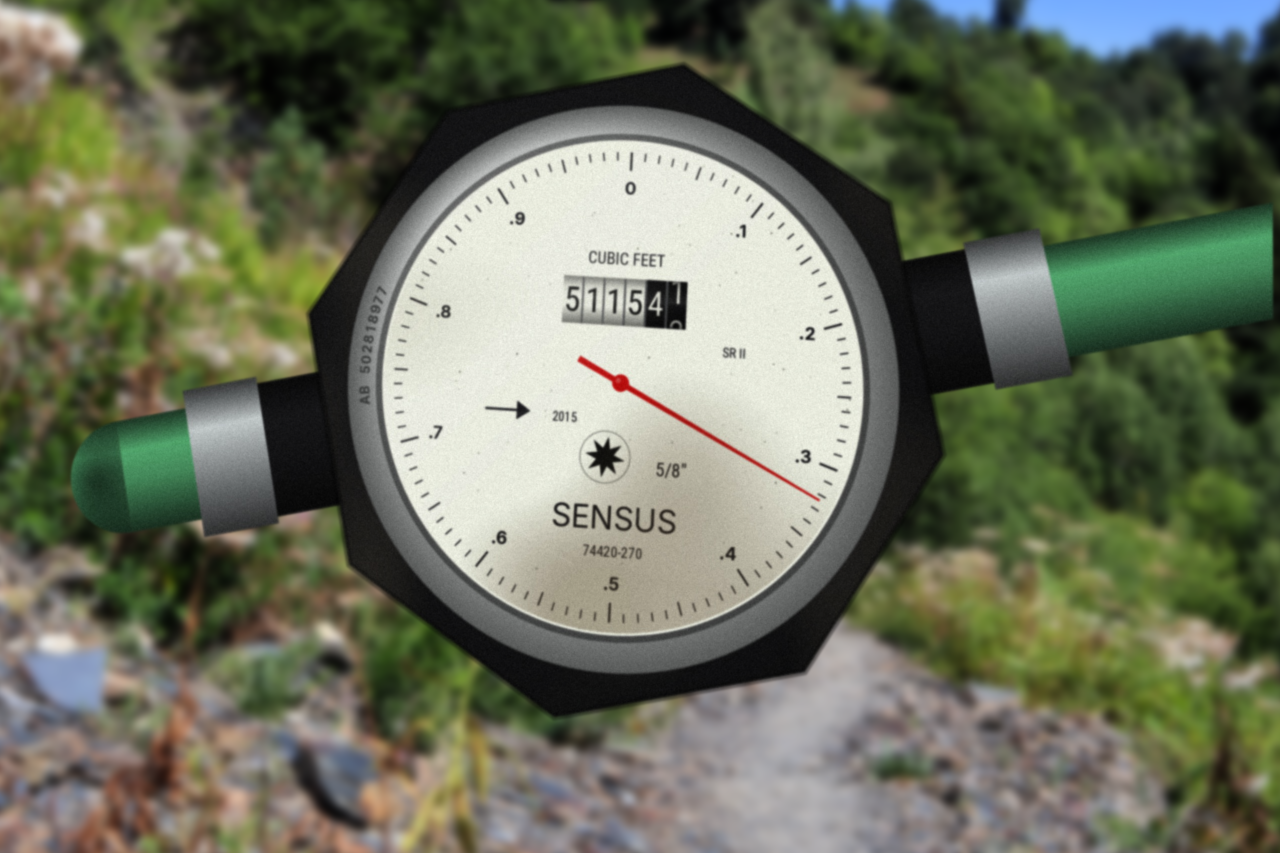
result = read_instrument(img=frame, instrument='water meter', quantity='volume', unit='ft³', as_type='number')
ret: 511541.32 ft³
